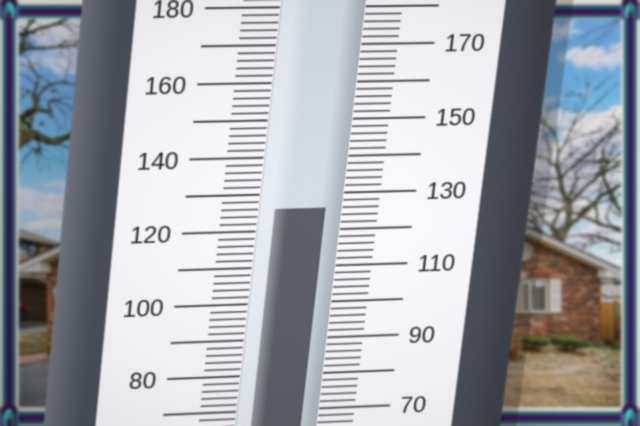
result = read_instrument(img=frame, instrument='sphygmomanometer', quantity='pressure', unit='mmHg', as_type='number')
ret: 126 mmHg
